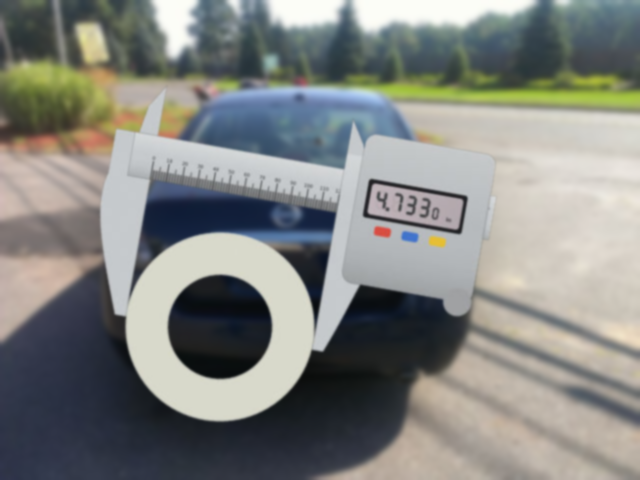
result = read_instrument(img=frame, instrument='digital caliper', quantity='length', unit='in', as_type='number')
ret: 4.7330 in
